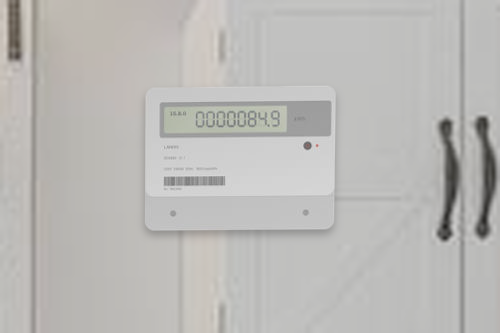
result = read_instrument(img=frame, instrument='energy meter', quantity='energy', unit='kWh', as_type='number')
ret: 84.9 kWh
